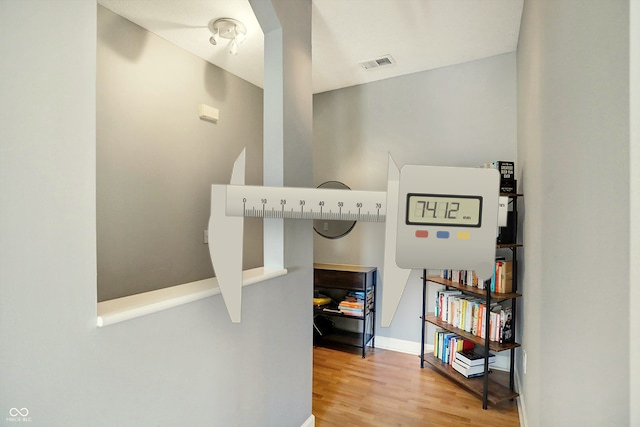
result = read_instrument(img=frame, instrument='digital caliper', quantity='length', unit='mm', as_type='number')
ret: 74.12 mm
